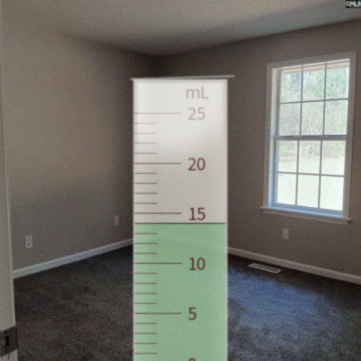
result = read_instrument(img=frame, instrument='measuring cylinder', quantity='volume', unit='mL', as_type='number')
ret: 14 mL
